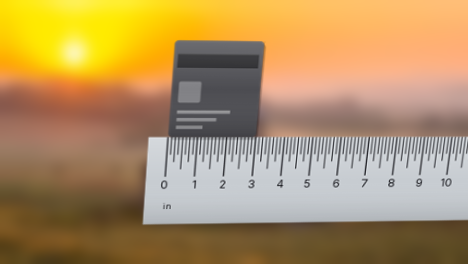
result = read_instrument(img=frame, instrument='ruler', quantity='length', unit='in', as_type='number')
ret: 3 in
